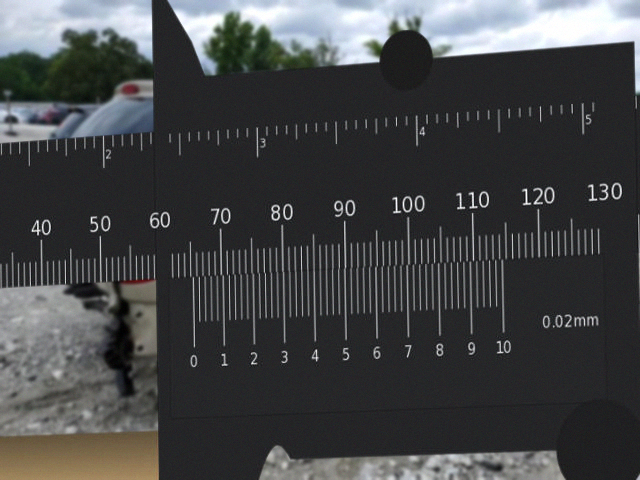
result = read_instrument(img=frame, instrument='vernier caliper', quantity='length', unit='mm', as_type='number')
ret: 65.4 mm
